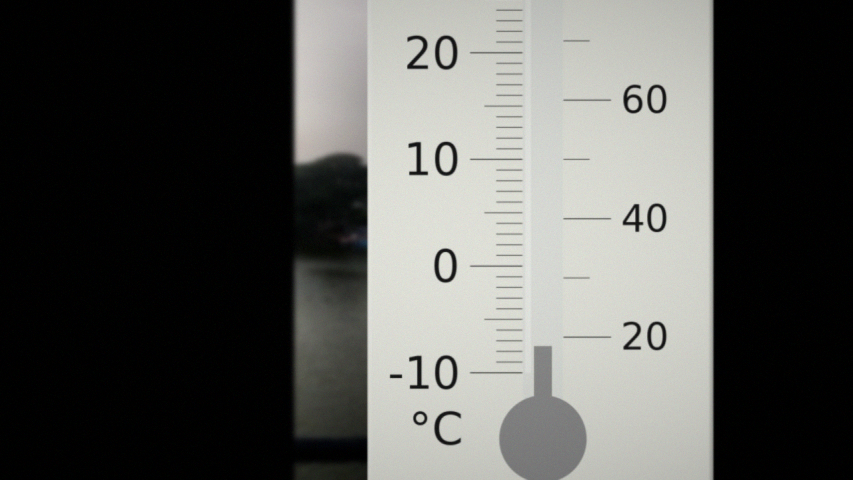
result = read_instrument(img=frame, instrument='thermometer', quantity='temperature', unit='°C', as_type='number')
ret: -7.5 °C
